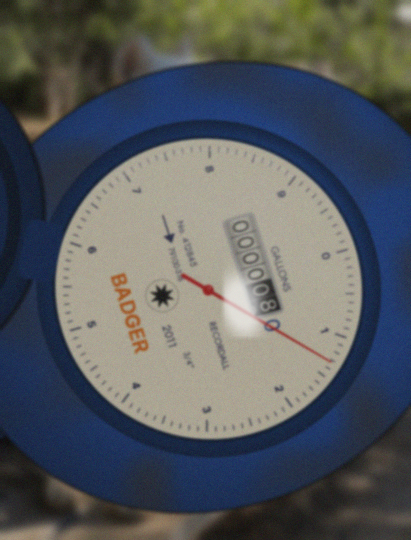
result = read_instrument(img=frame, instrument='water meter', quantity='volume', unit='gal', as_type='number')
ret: 81.3 gal
